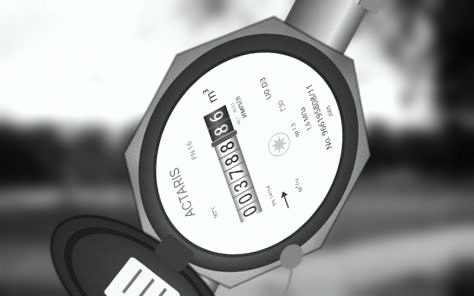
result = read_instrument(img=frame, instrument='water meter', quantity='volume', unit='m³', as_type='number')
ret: 3788.86 m³
